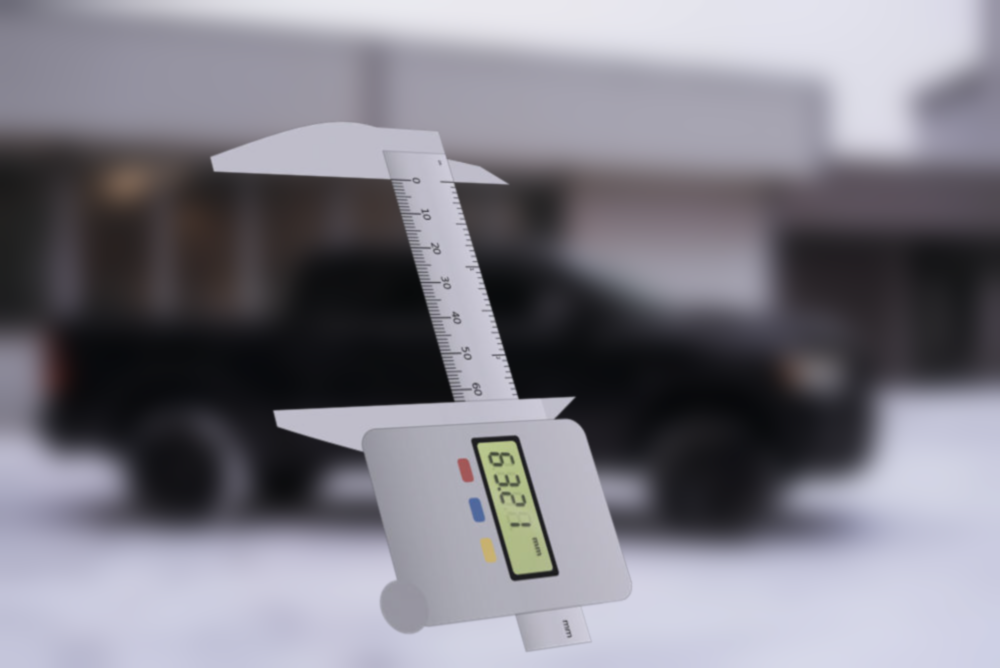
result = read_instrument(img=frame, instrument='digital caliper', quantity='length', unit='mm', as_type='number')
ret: 63.21 mm
